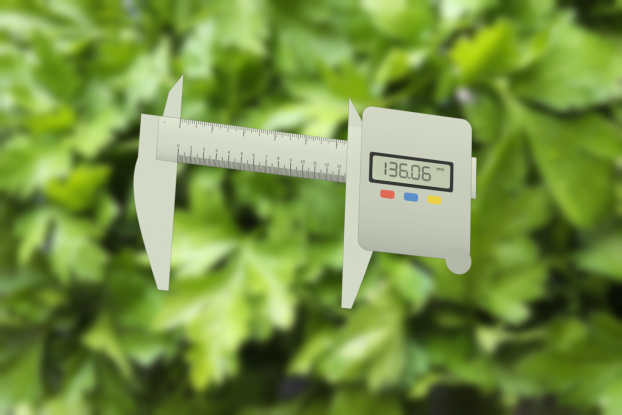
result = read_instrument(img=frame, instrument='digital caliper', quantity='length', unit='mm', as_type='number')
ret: 136.06 mm
